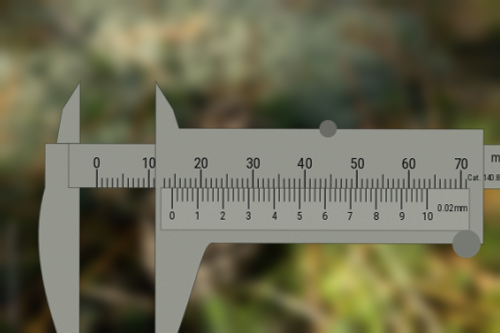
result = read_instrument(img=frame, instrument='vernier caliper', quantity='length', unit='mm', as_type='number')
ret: 14.5 mm
